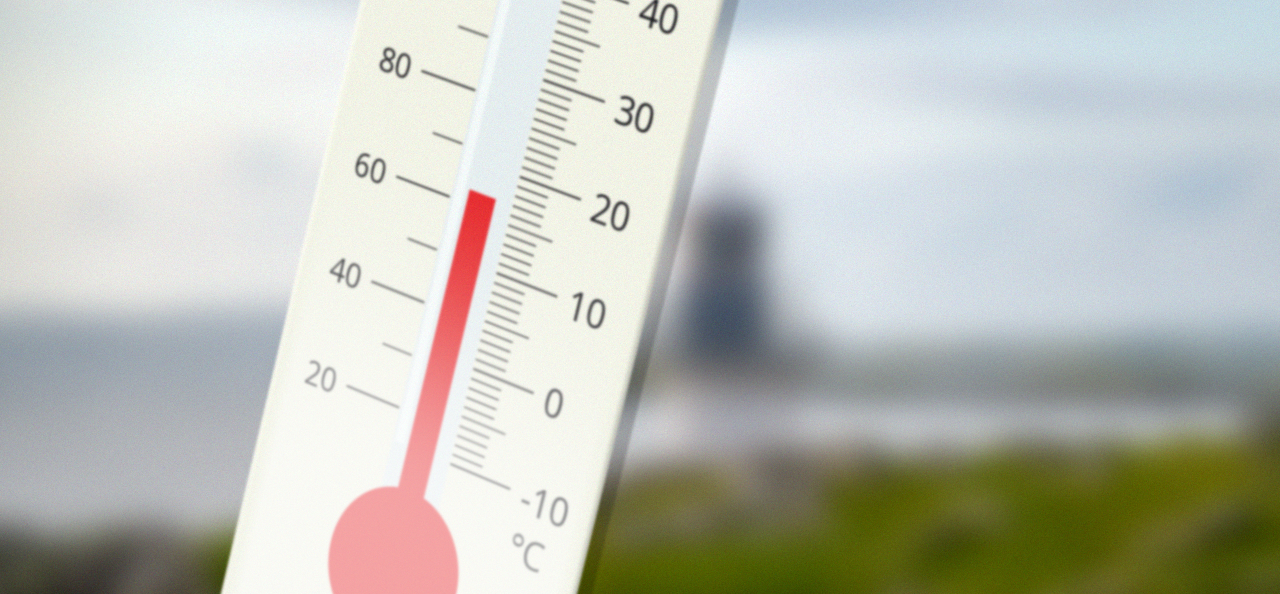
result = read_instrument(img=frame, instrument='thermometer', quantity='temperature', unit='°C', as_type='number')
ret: 17 °C
